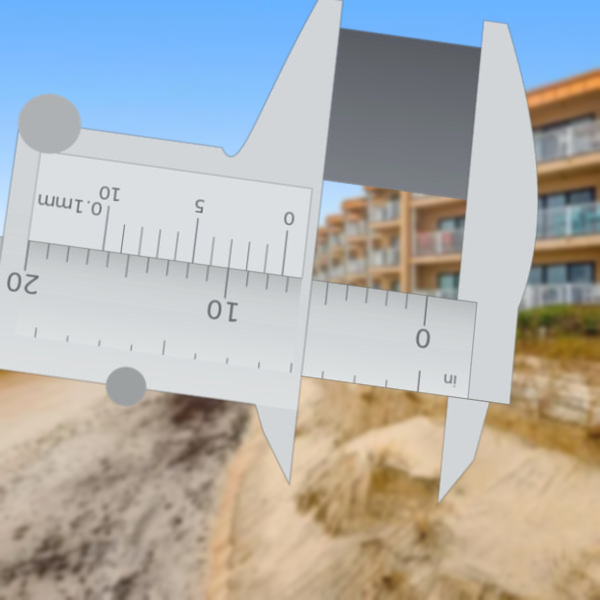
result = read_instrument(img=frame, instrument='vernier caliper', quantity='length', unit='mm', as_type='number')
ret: 7.3 mm
